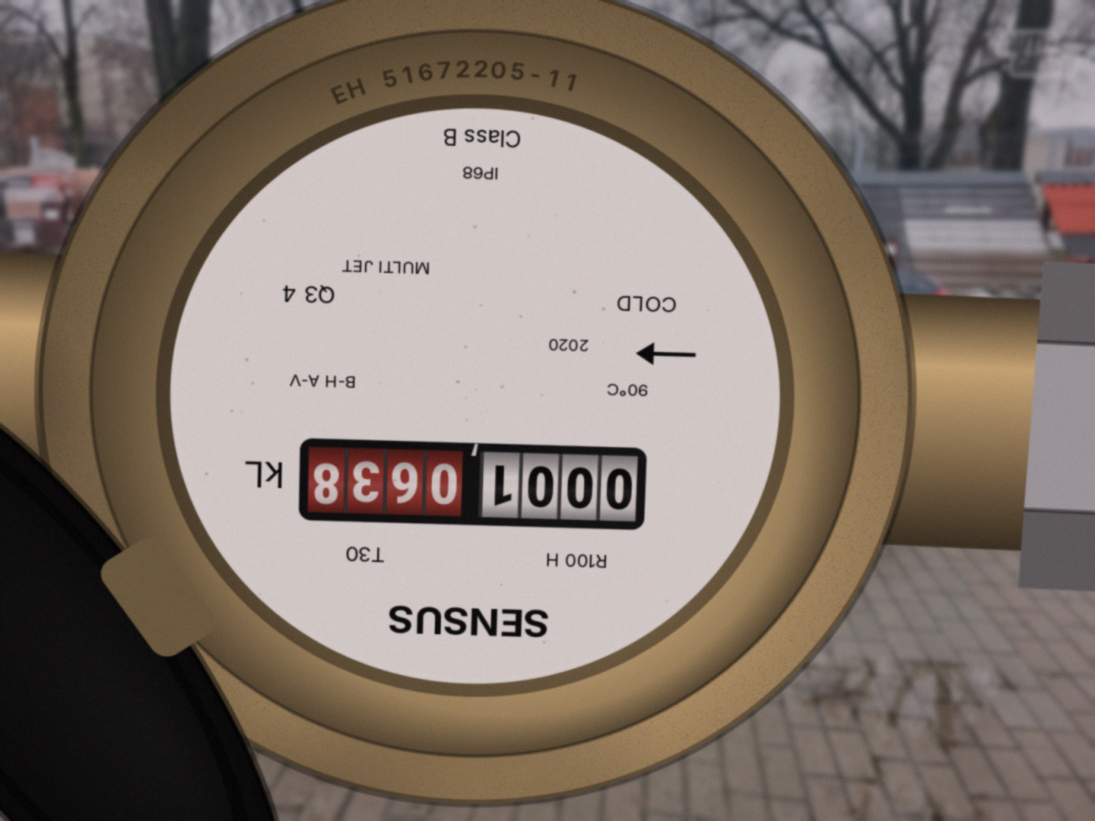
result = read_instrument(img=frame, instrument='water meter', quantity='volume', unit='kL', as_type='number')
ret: 1.0638 kL
